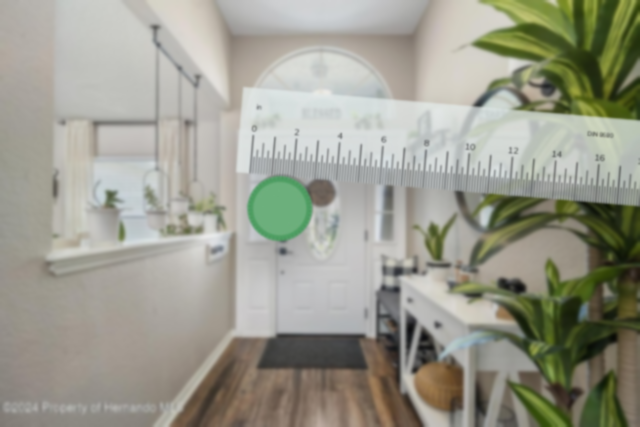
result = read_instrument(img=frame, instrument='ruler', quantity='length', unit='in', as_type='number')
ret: 3 in
